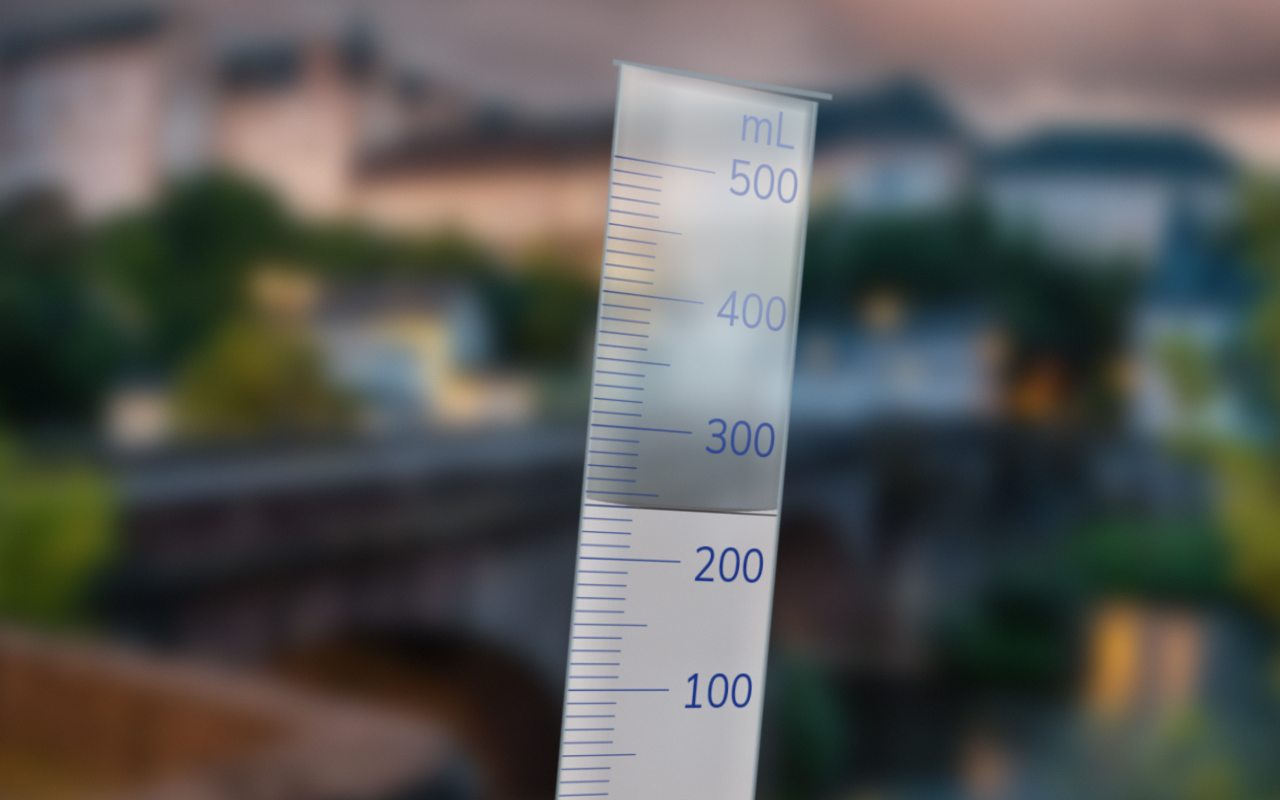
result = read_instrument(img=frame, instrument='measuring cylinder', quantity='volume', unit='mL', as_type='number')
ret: 240 mL
